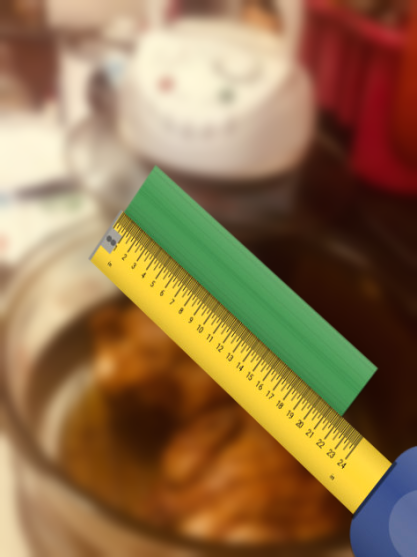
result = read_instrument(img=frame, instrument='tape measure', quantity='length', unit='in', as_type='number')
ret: 22 in
